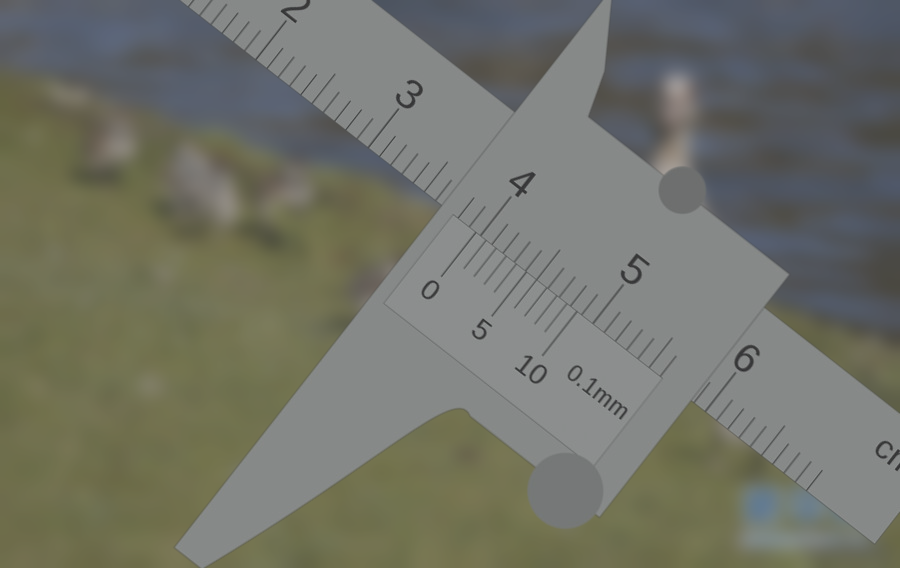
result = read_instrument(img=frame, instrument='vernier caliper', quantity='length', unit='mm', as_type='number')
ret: 39.6 mm
